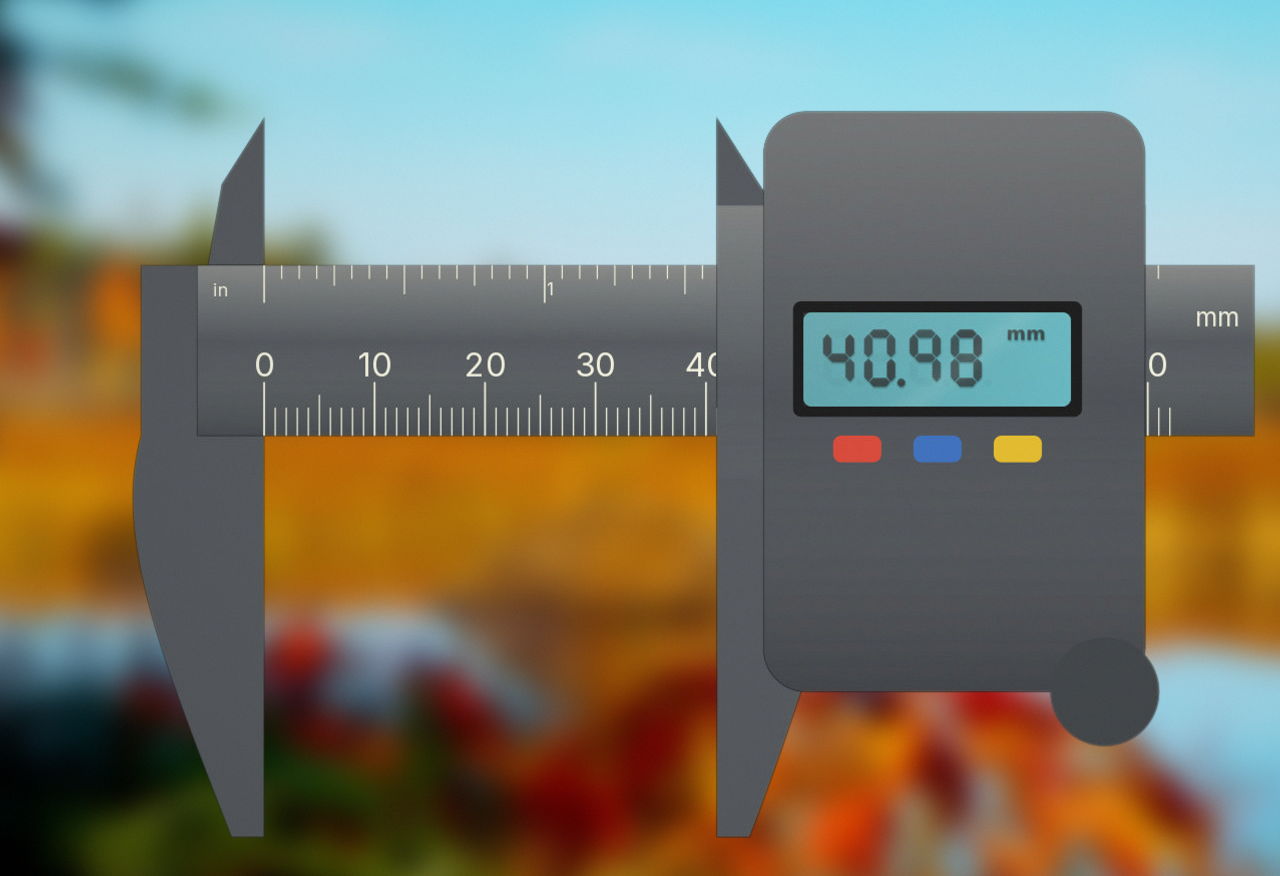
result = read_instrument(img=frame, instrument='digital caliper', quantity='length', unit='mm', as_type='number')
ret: 40.98 mm
